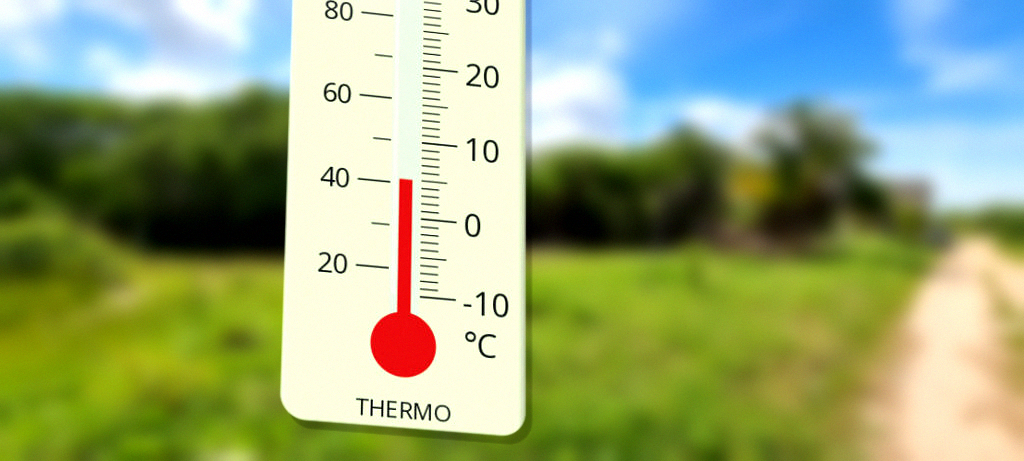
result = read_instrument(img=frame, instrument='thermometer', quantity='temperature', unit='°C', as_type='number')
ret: 5 °C
